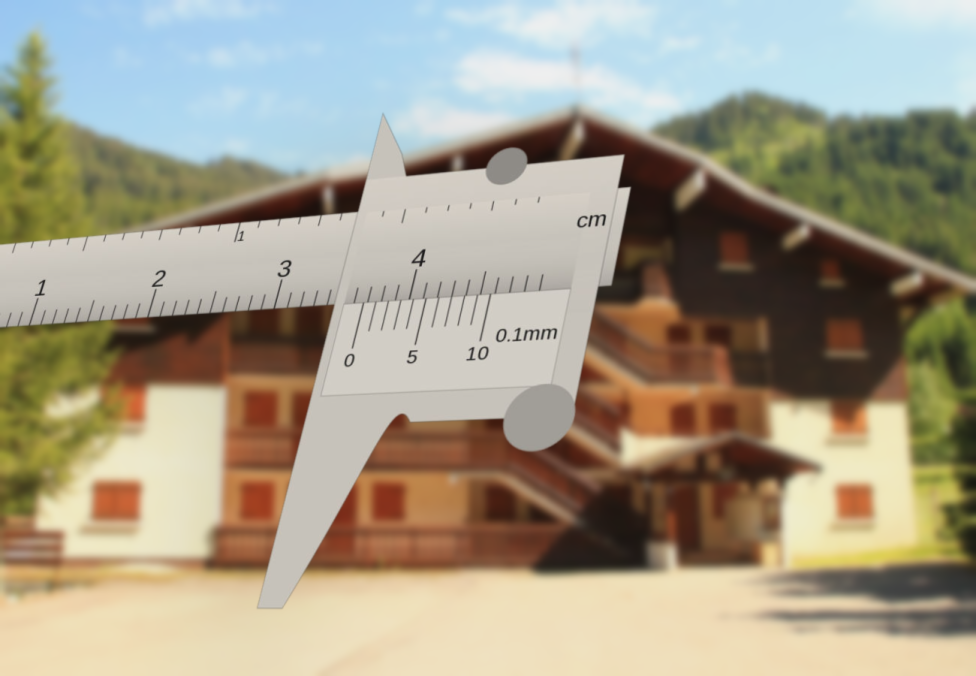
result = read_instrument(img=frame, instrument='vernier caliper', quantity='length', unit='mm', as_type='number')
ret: 36.7 mm
